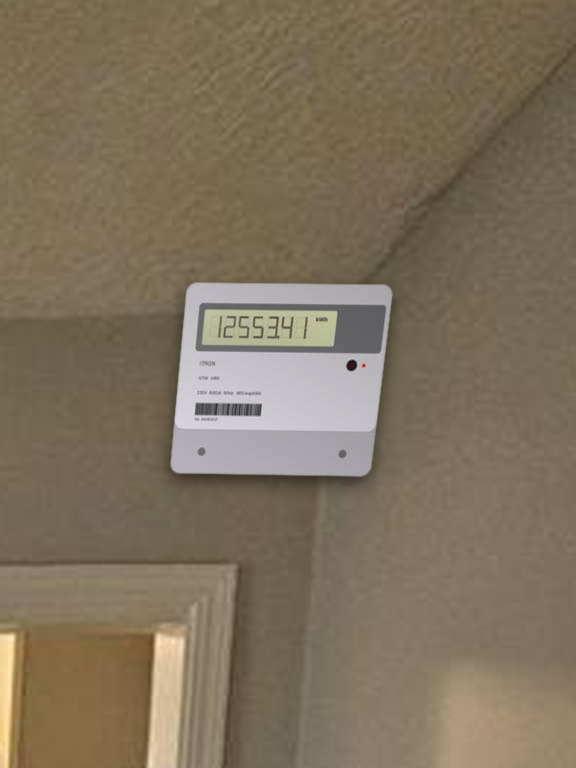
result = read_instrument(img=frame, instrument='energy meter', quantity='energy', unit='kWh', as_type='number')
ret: 12553.41 kWh
